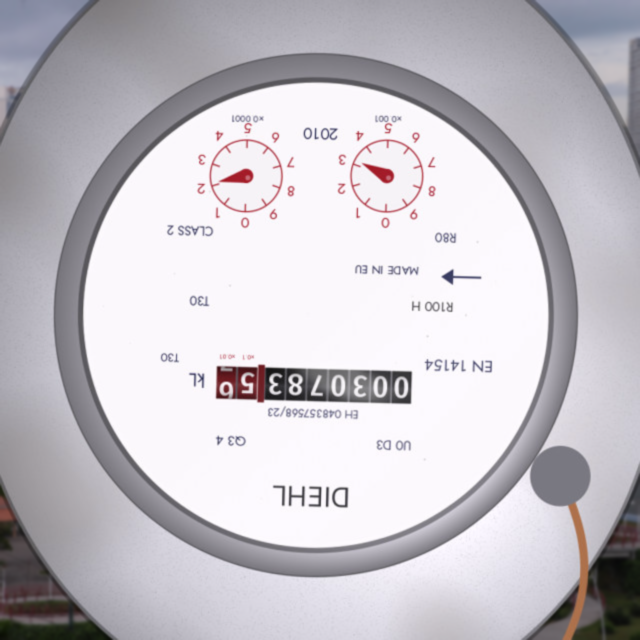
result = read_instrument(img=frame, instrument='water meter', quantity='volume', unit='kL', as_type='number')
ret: 30783.5632 kL
